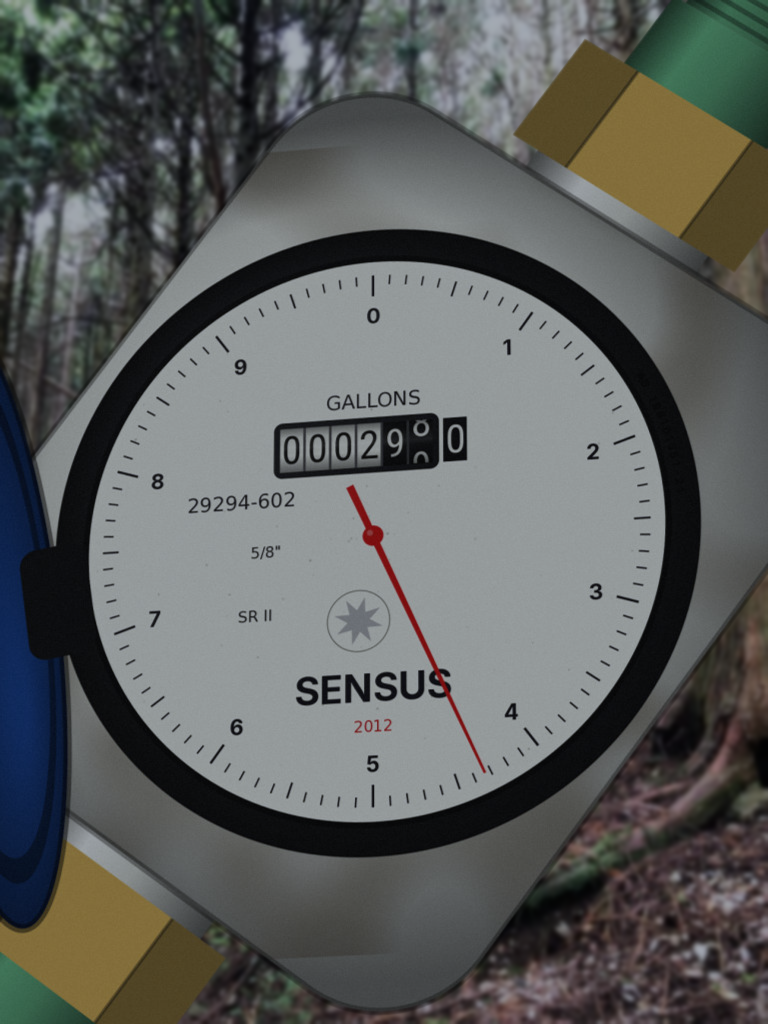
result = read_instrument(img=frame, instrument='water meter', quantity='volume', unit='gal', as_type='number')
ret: 2984.3 gal
